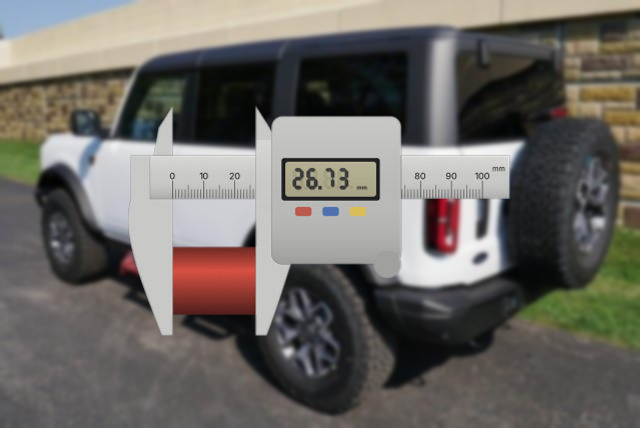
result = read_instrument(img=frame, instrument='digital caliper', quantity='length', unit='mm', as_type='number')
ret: 26.73 mm
